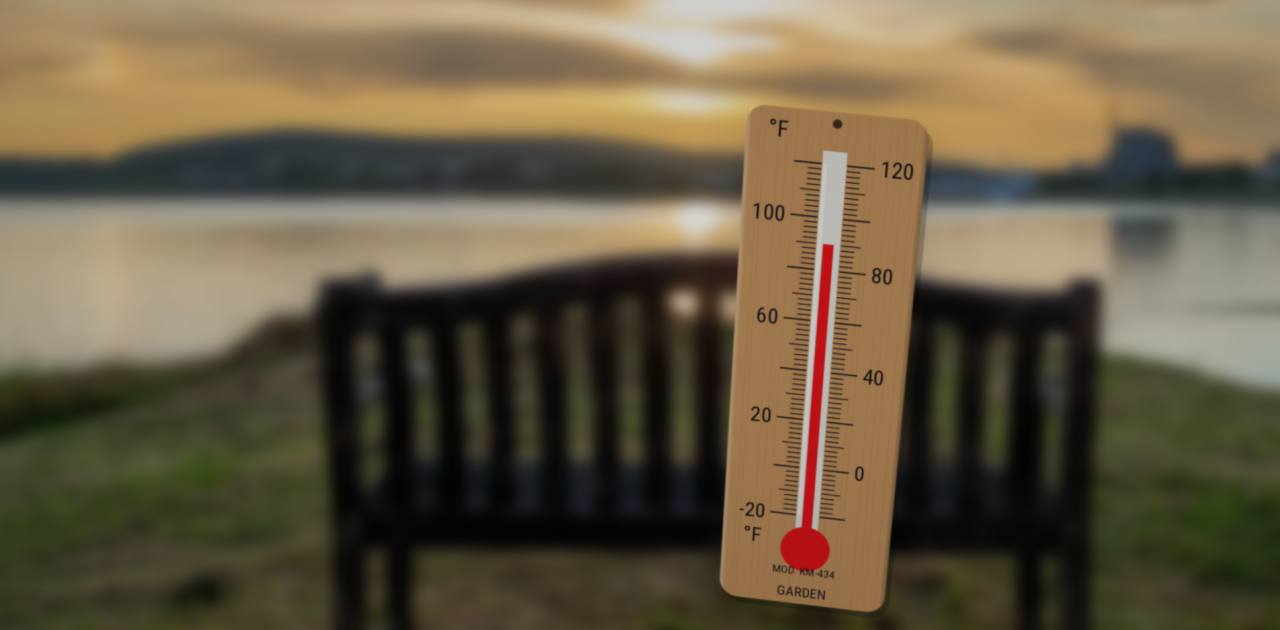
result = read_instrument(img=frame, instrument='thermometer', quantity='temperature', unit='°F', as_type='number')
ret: 90 °F
